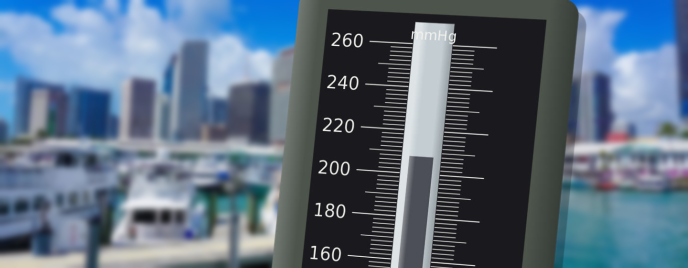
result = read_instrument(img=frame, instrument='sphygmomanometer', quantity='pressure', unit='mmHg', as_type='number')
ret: 208 mmHg
